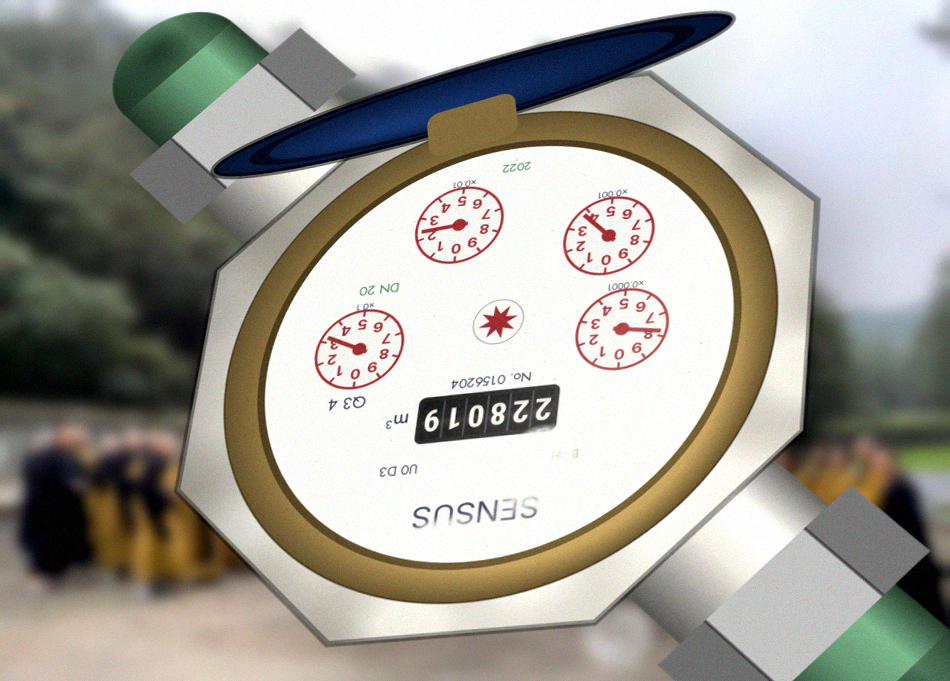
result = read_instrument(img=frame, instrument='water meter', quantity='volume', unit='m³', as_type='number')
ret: 228019.3237 m³
